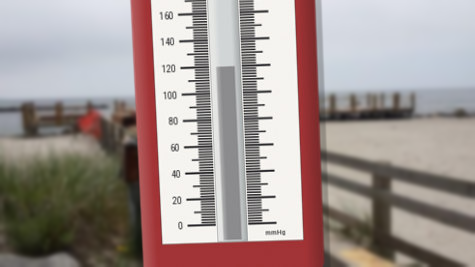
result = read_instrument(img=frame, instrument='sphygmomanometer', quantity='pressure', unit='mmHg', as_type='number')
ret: 120 mmHg
